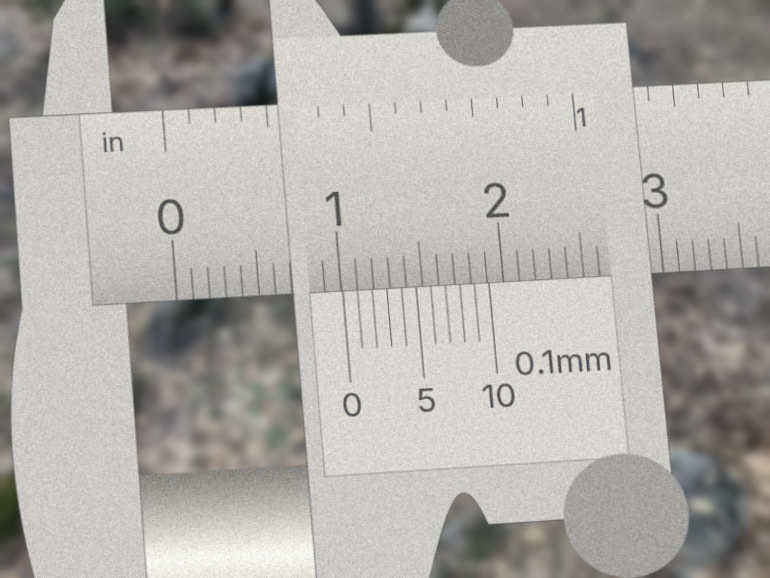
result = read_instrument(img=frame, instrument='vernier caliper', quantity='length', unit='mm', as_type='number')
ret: 10.1 mm
